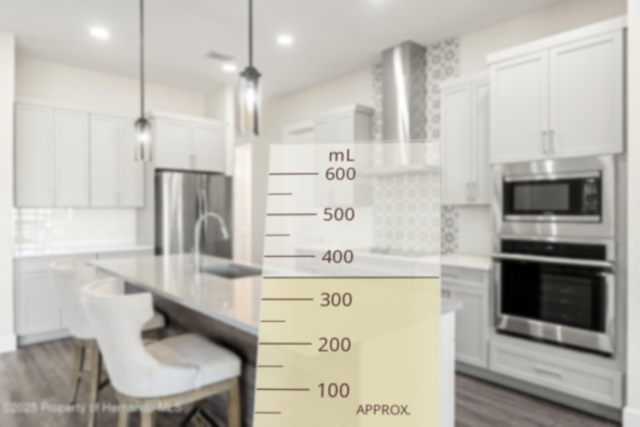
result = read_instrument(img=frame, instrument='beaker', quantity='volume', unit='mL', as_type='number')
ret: 350 mL
